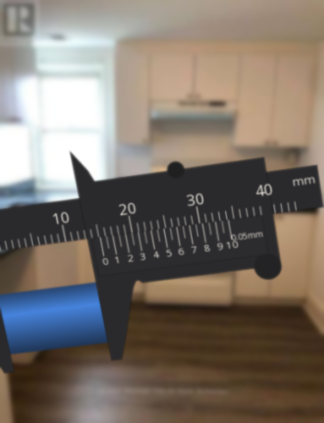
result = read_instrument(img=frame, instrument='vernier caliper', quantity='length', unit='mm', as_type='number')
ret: 15.2 mm
